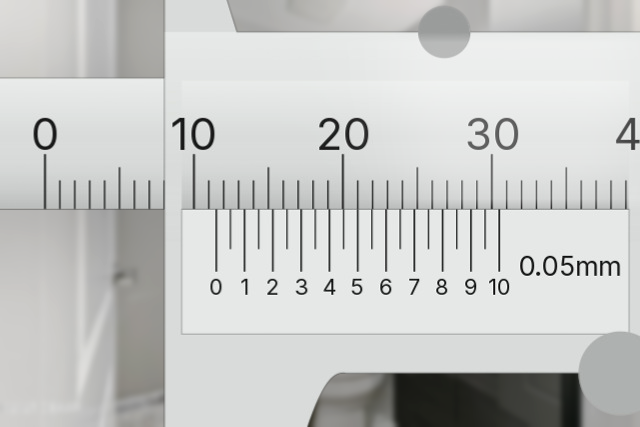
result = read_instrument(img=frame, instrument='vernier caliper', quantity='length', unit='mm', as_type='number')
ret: 11.5 mm
